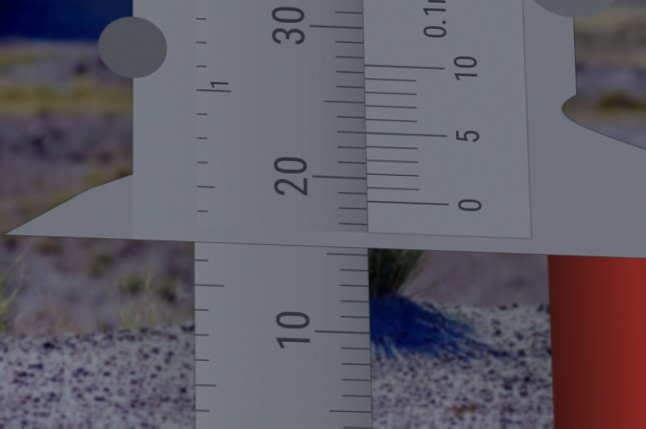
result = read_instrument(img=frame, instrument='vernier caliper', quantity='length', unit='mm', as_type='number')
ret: 18.5 mm
